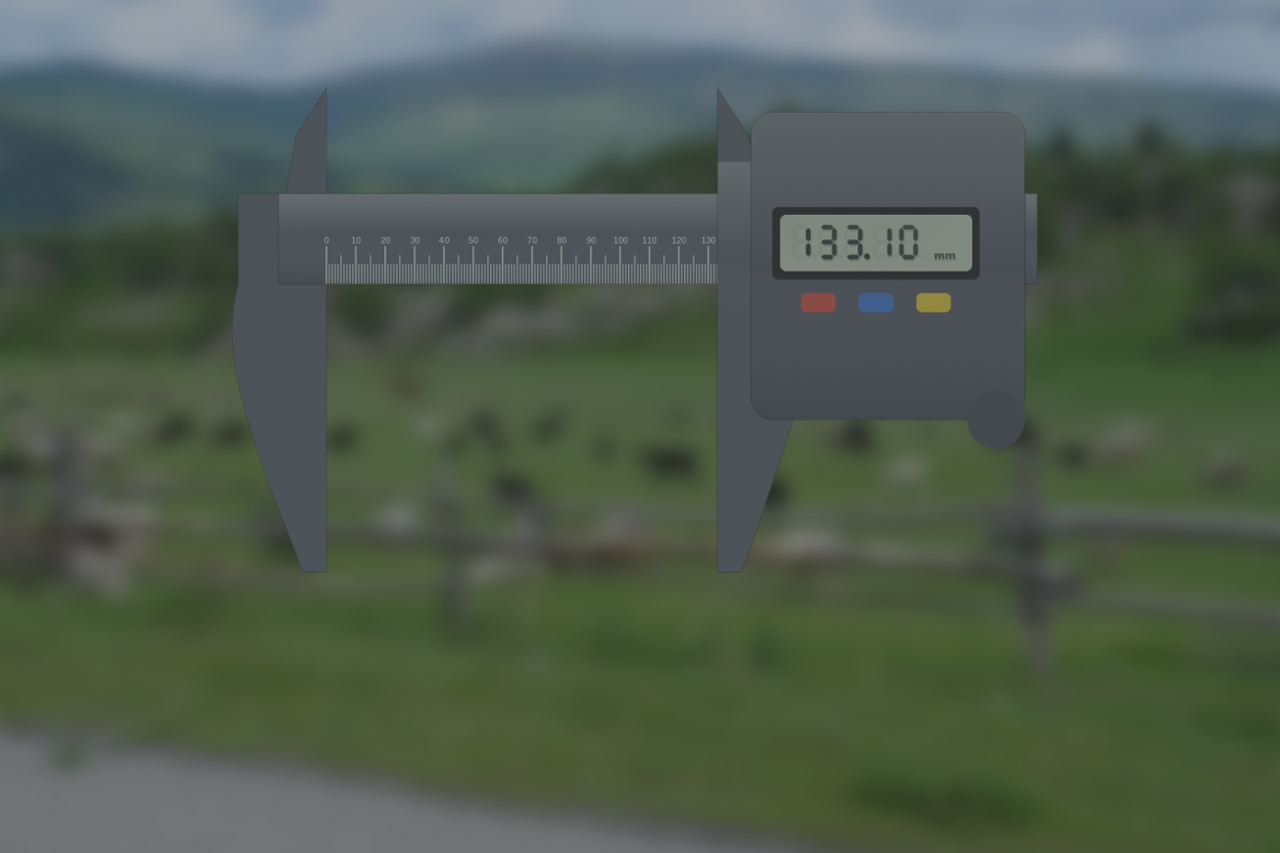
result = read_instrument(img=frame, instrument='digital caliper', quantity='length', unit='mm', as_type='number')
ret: 133.10 mm
